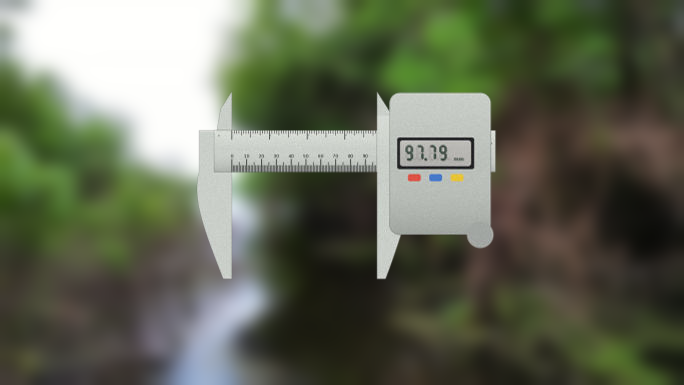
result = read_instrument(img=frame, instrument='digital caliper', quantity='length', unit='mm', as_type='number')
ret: 97.79 mm
